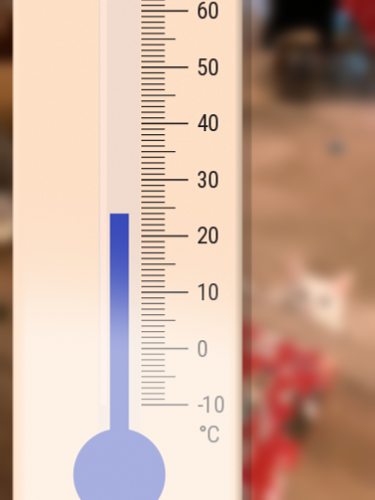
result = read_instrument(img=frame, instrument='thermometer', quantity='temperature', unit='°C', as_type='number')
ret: 24 °C
